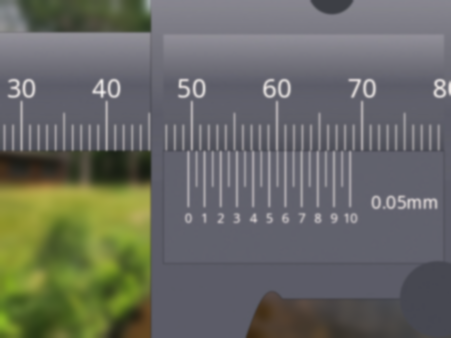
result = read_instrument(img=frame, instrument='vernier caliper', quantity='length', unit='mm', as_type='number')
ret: 49.6 mm
